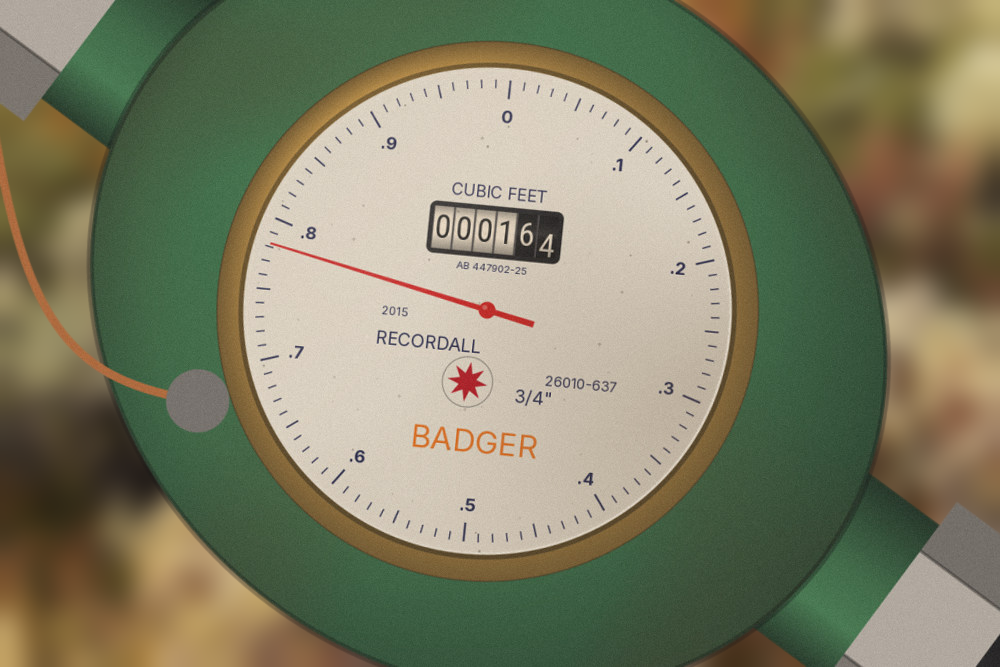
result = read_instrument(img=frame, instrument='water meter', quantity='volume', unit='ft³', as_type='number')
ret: 163.78 ft³
